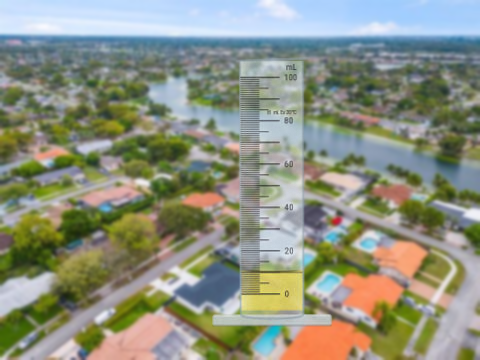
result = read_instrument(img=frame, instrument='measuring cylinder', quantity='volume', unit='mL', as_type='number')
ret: 10 mL
